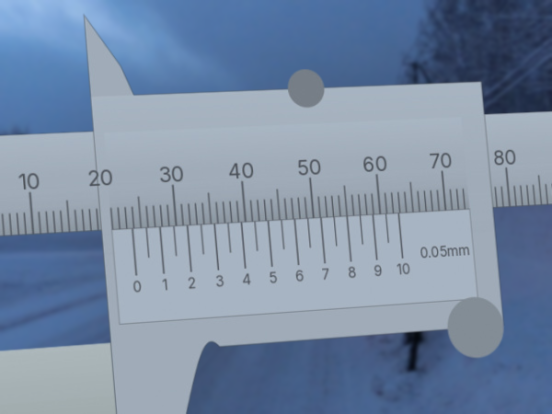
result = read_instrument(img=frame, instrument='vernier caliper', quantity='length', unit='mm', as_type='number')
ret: 23.8 mm
